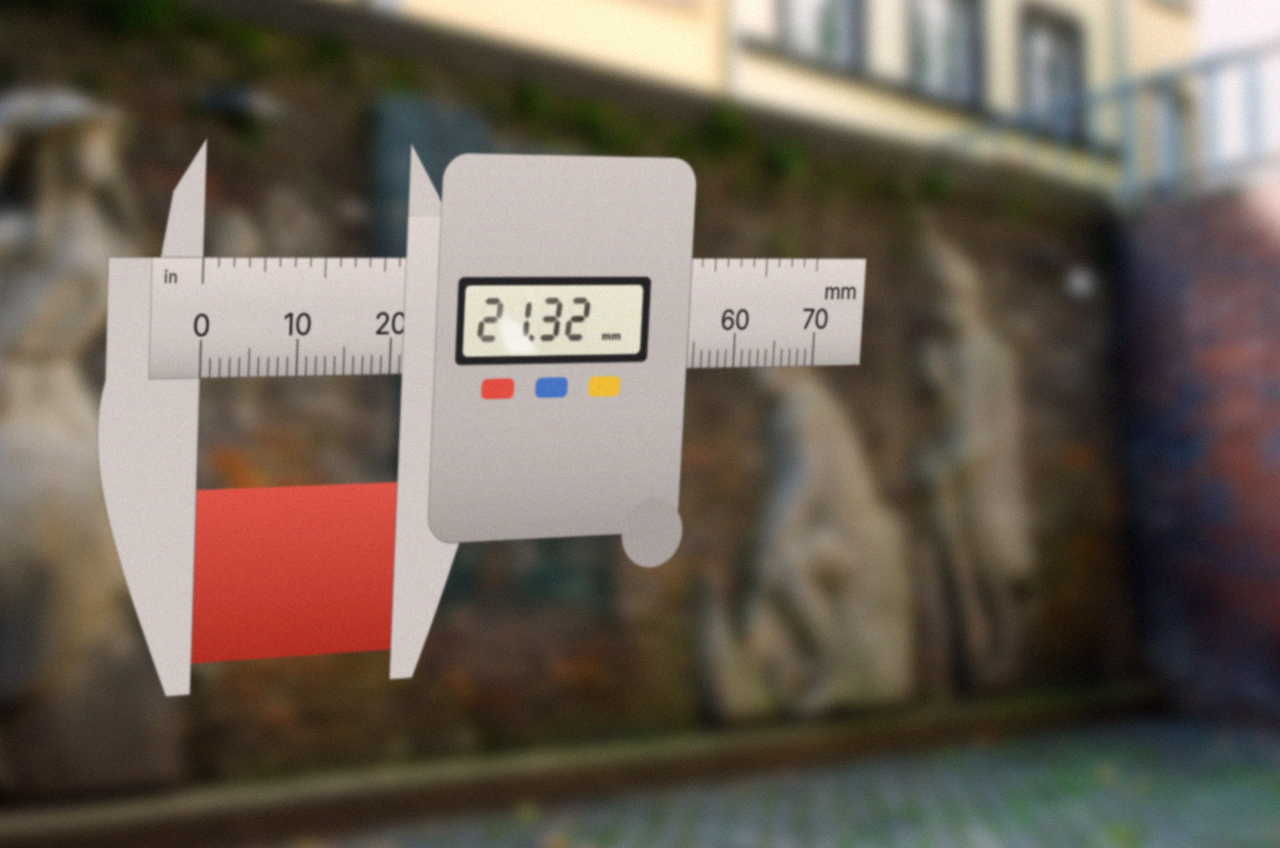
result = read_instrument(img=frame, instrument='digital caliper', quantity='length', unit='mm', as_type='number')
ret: 21.32 mm
